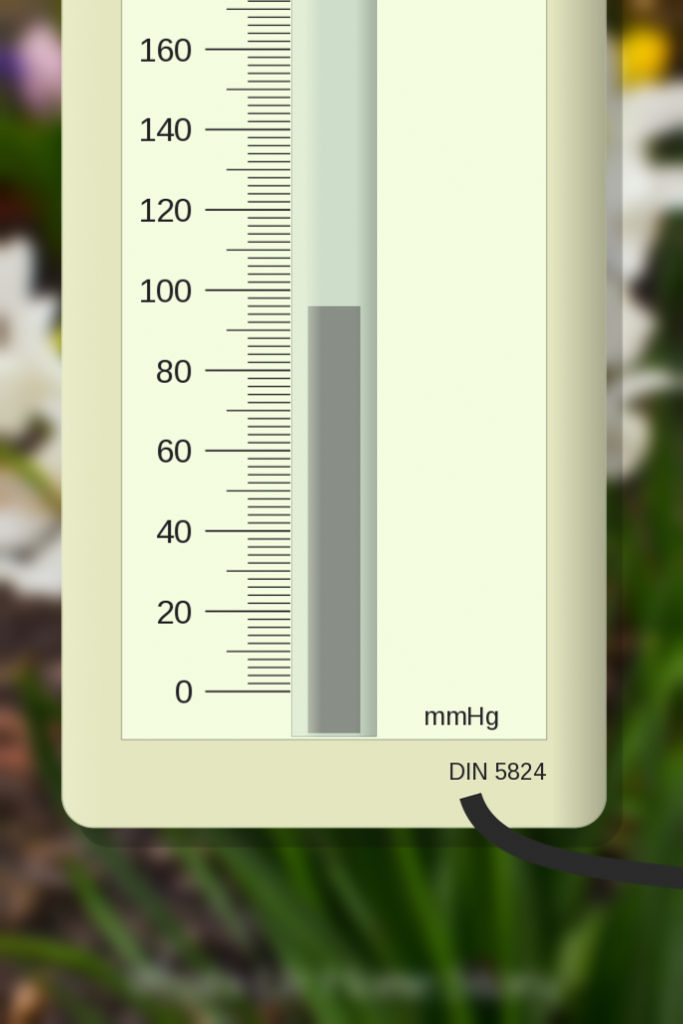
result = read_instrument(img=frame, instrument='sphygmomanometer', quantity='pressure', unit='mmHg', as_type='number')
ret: 96 mmHg
